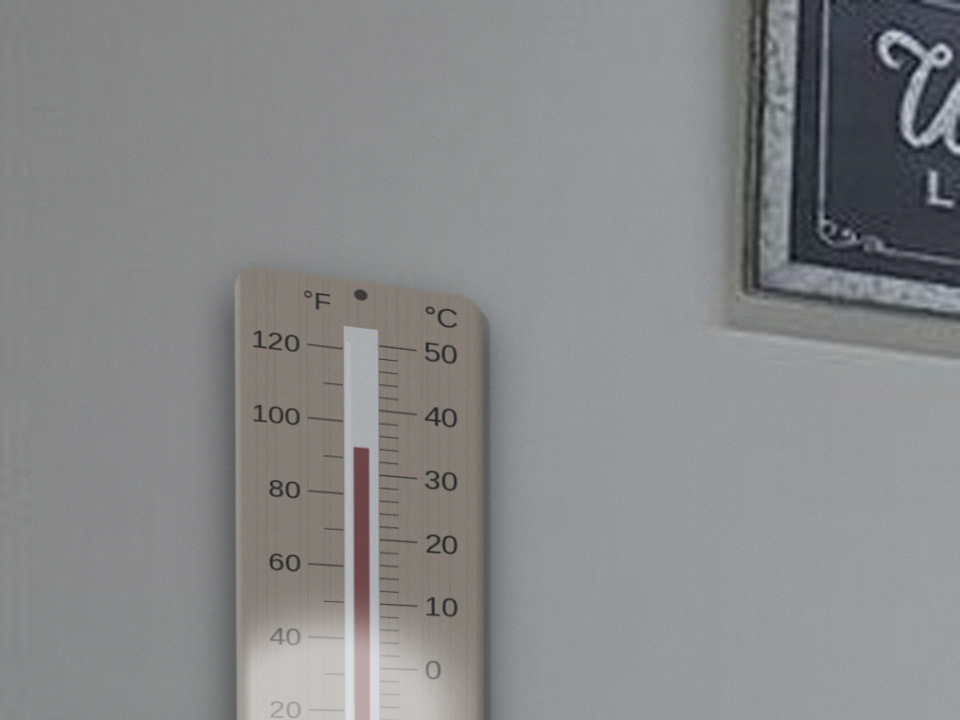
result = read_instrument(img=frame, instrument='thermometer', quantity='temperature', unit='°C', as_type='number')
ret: 34 °C
